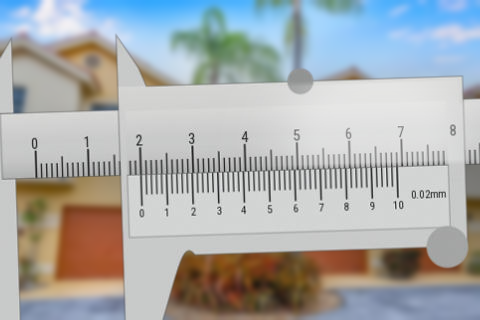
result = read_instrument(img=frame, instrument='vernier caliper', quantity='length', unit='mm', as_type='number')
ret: 20.0 mm
